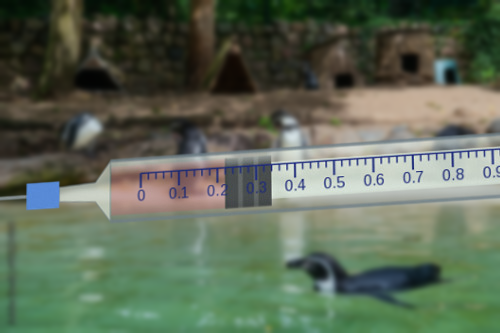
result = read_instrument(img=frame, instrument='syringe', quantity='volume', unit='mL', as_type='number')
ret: 0.22 mL
